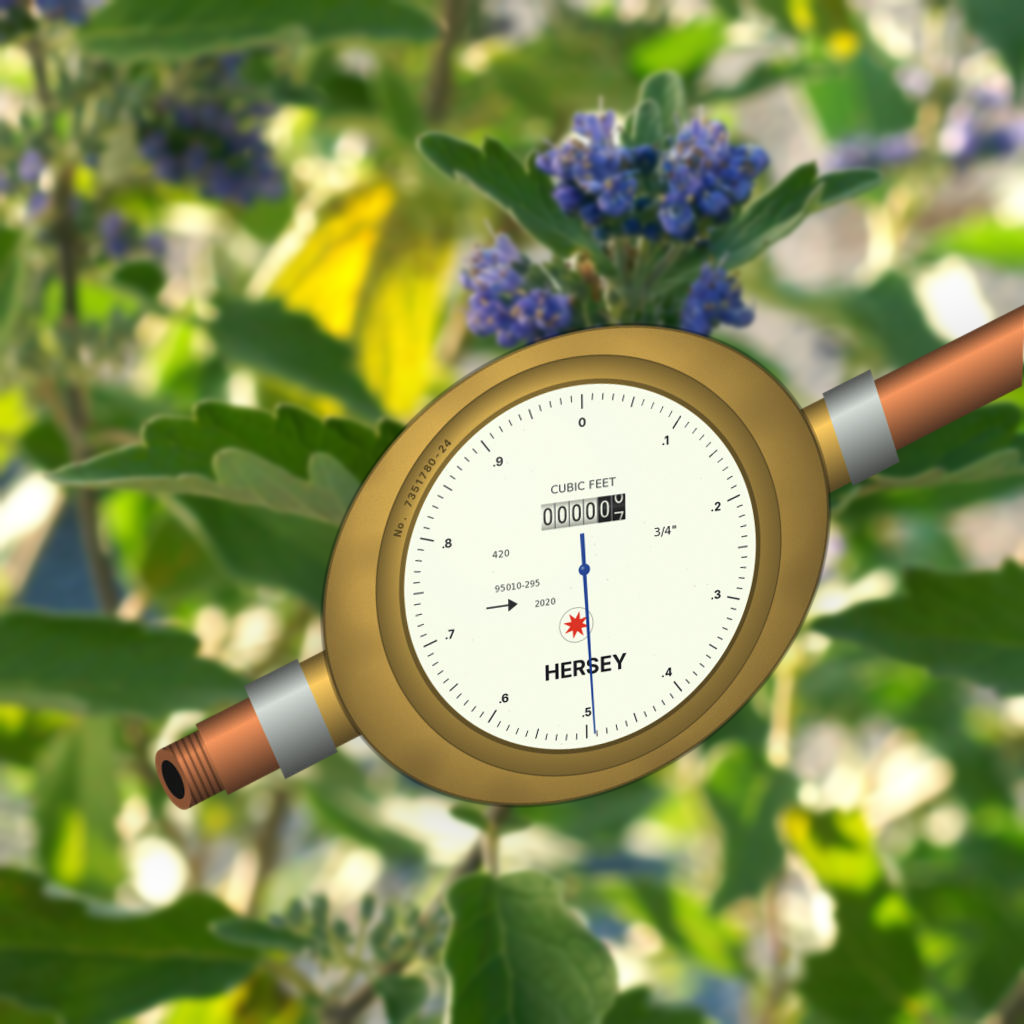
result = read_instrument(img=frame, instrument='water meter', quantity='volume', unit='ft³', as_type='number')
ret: 6.49 ft³
